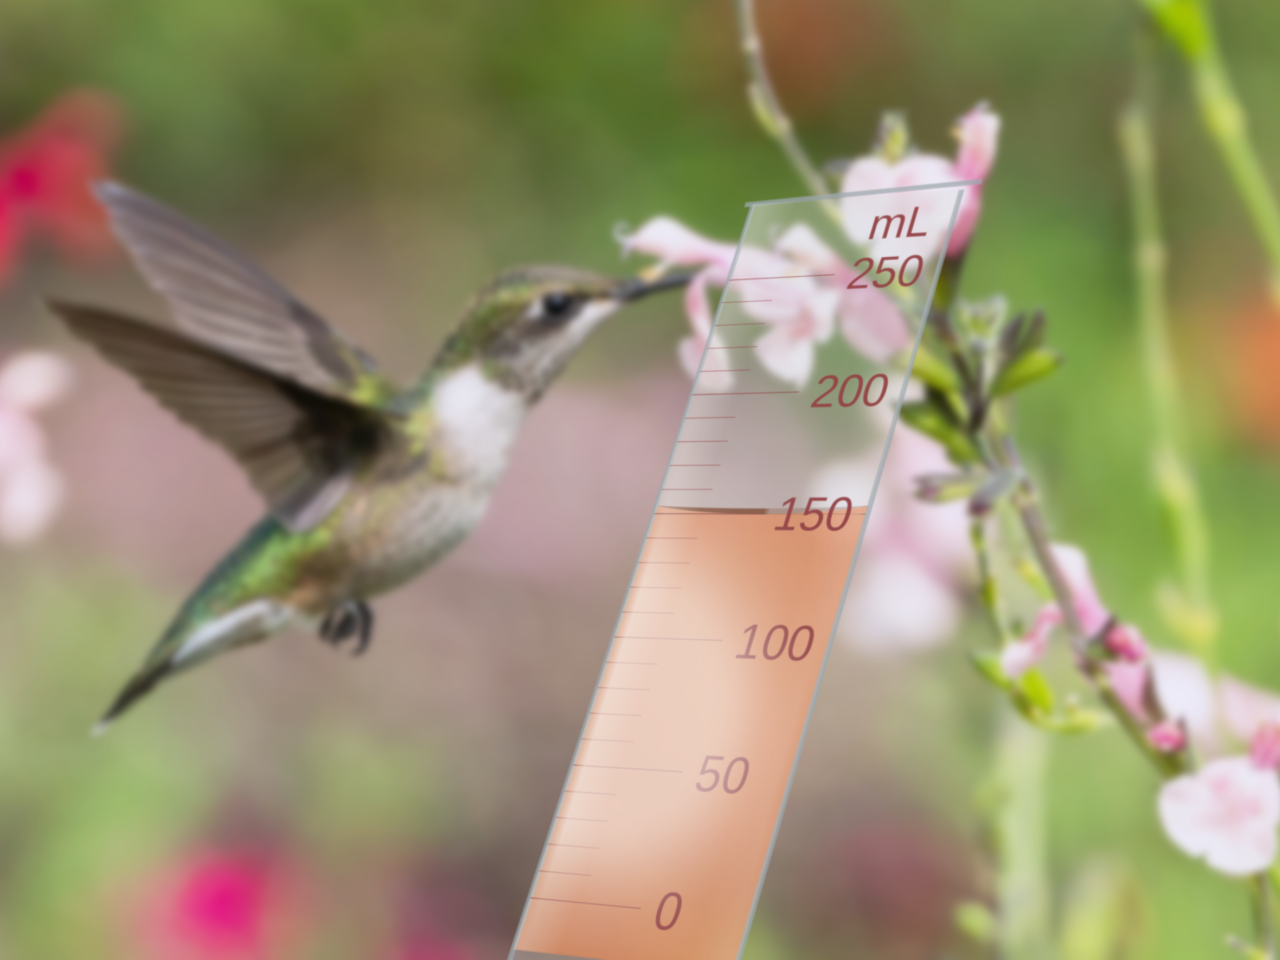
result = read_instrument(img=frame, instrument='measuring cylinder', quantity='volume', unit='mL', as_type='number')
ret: 150 mL
